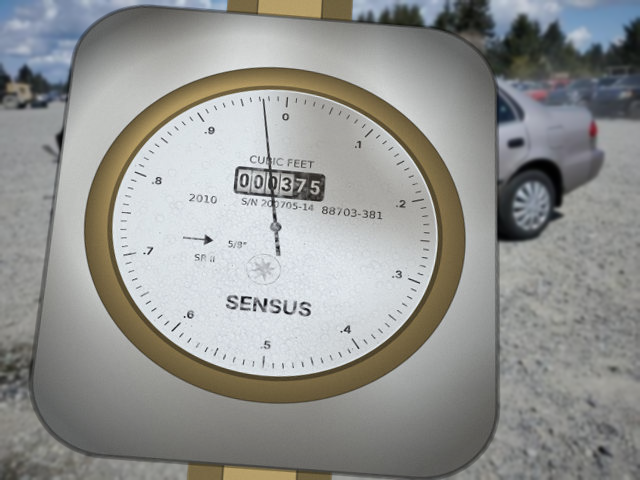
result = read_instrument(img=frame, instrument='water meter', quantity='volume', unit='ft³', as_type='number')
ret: 374.97 ft³
